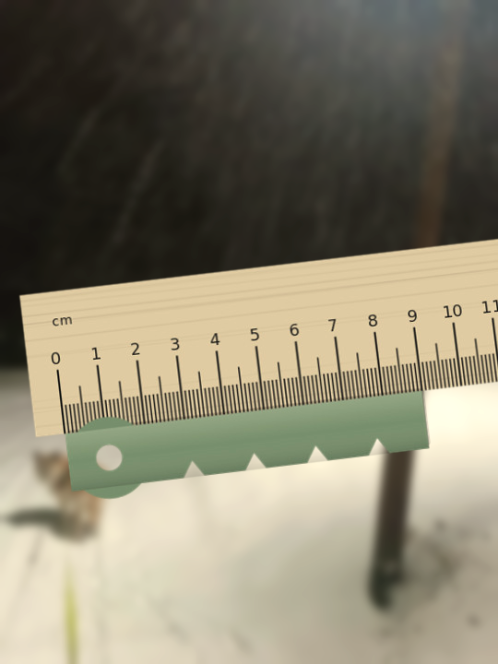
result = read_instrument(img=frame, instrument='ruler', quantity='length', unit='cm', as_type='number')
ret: 9 cm
